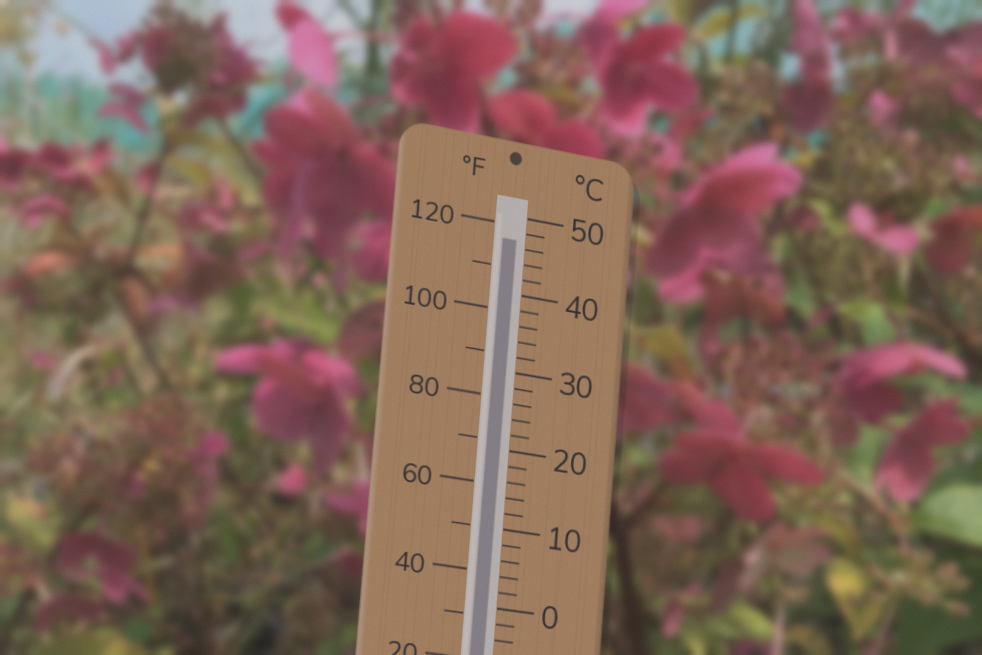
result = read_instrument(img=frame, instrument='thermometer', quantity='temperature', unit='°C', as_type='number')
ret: 47 °C
